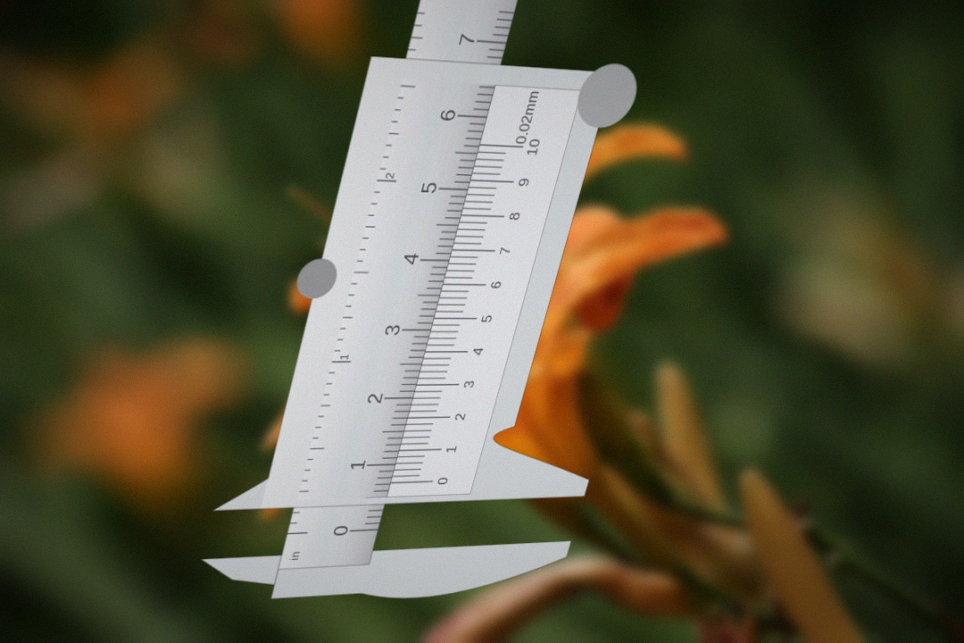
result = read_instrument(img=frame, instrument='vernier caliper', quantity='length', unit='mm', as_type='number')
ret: 7.2 mm
